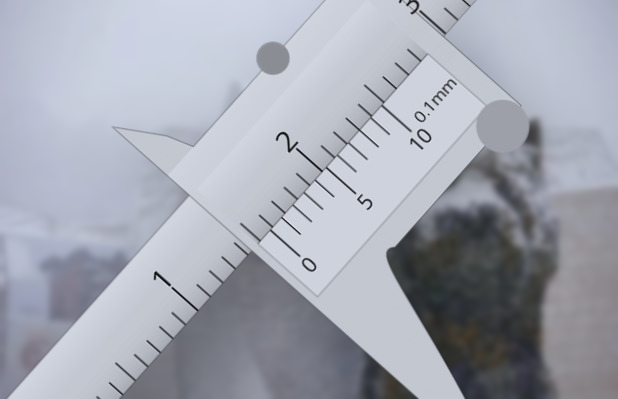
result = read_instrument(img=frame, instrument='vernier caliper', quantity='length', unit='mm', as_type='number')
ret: 15.8 mm
